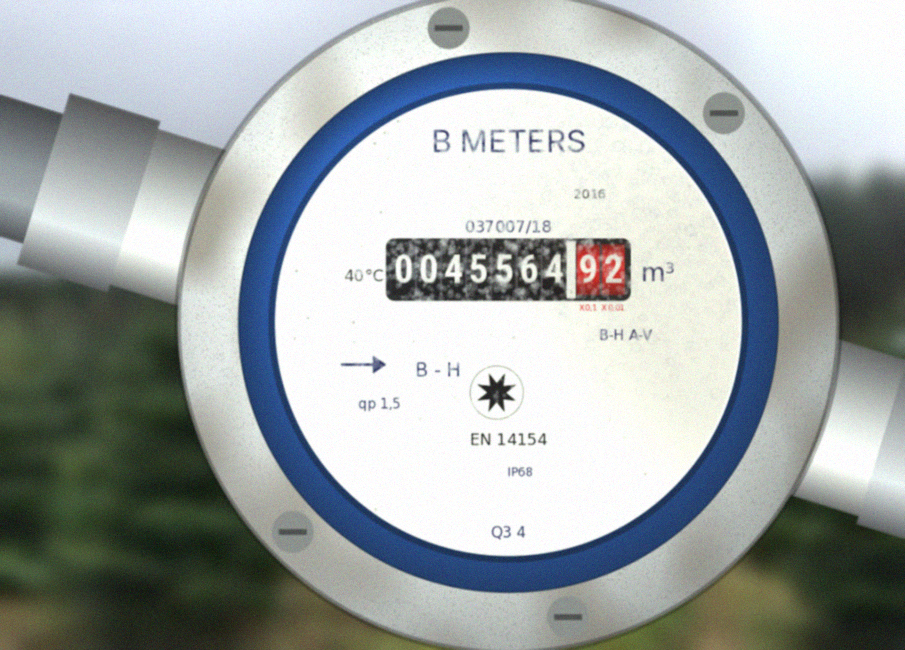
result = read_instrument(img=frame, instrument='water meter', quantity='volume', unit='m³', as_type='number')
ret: 45564.92 m³
